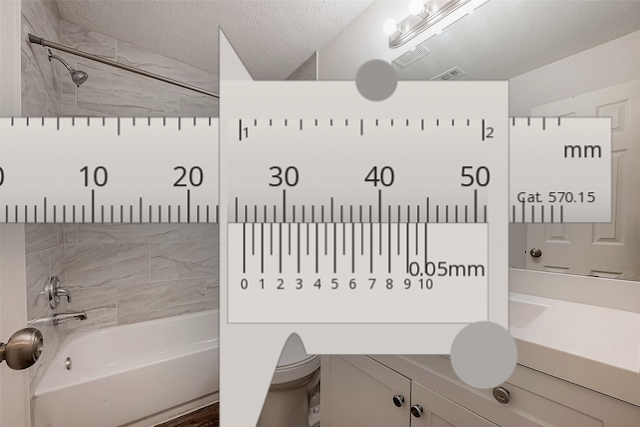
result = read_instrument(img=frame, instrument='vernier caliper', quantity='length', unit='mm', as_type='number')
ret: 25.8 mm
